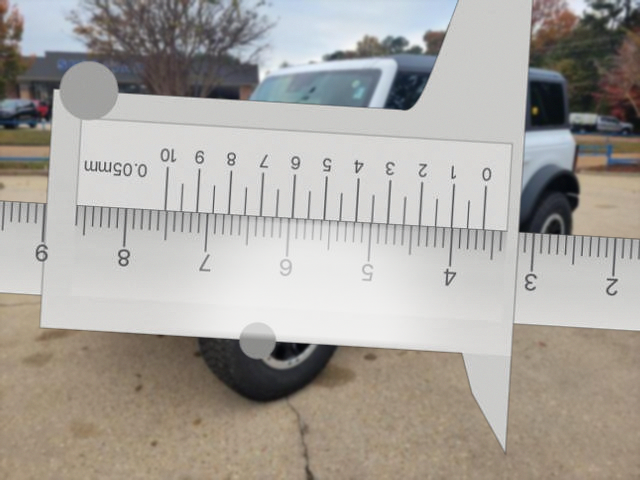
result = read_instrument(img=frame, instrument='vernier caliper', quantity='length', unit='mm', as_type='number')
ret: 36.2 mm
